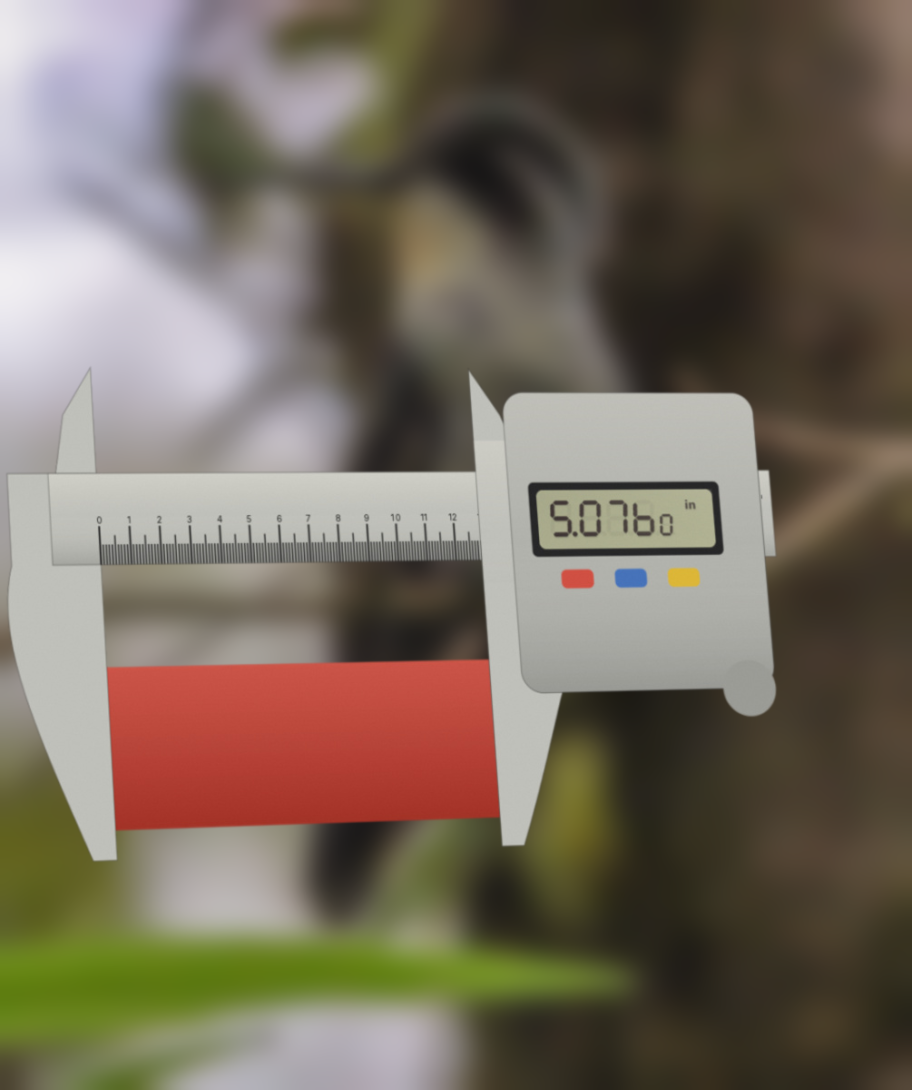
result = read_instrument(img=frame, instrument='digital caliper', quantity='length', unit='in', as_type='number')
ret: 5.0760 in
